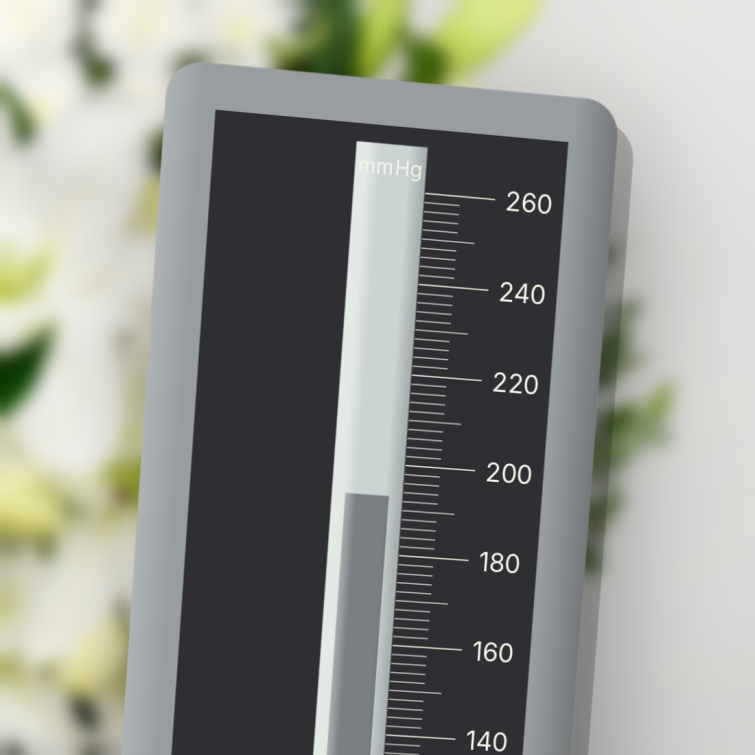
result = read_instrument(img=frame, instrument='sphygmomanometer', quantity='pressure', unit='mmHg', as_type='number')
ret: 193 mmHg
